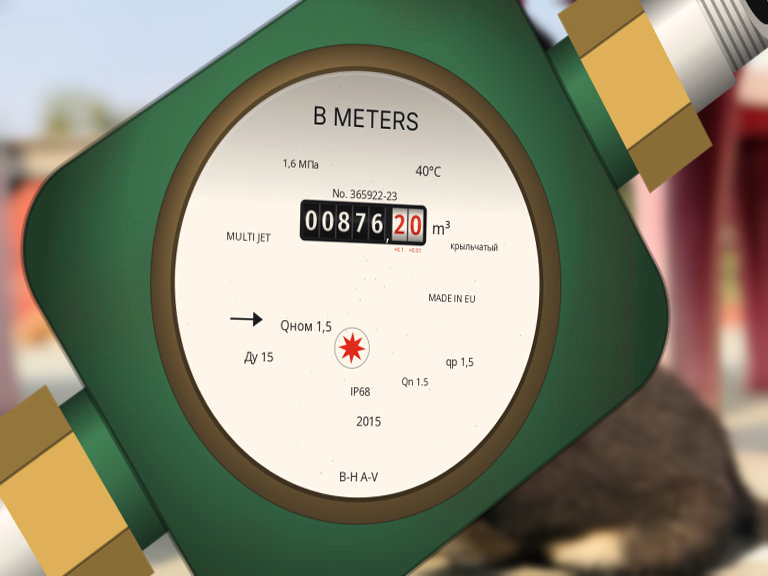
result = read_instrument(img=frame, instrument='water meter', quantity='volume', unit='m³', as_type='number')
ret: 876.20 m³
